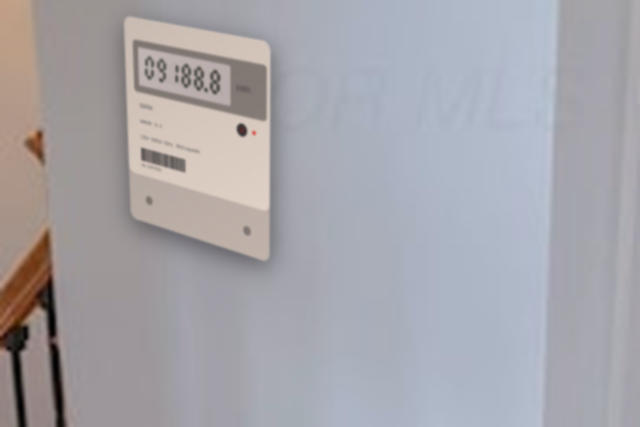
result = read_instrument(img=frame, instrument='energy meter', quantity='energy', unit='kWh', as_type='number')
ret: 9188.8 kWh
